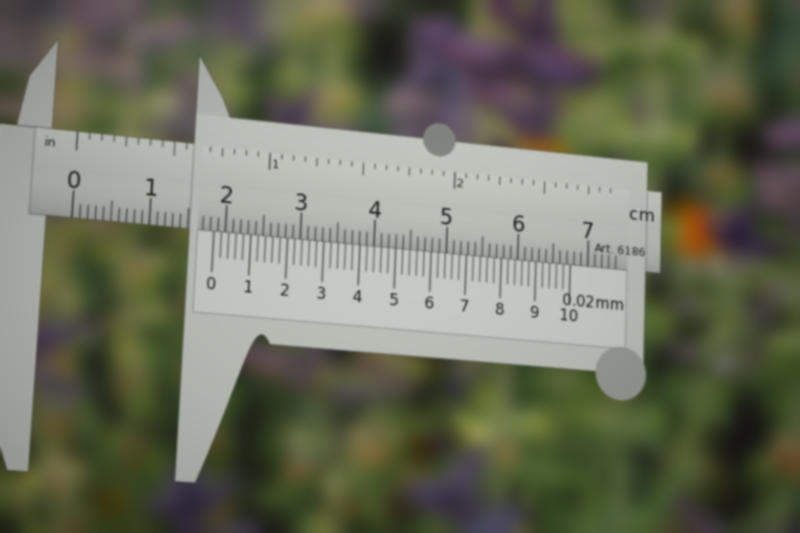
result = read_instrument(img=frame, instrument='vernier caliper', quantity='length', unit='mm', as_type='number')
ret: 18.5 mm
